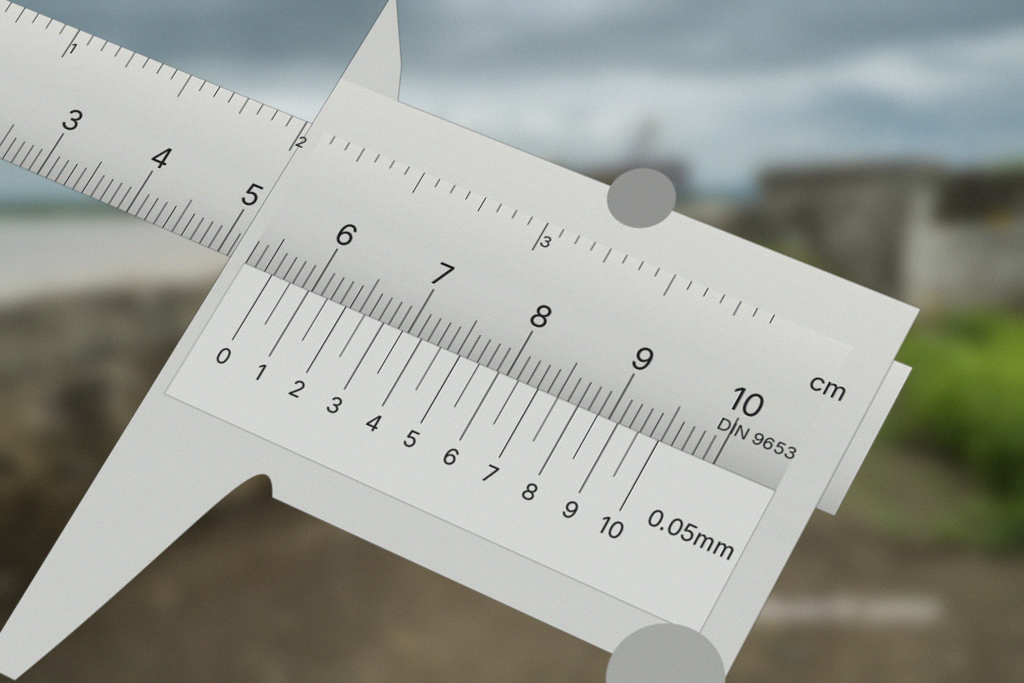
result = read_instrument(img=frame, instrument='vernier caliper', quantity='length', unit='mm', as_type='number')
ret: 55.8 mm
